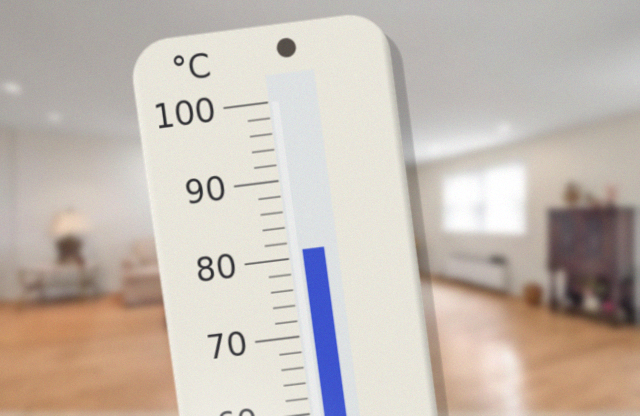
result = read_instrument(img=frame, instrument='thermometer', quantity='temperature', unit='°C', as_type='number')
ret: 81 °C
